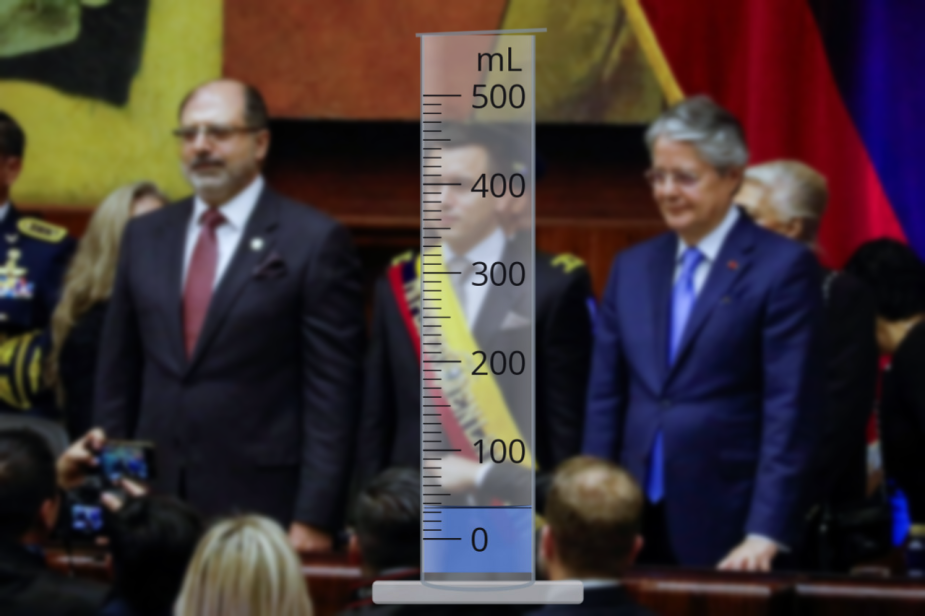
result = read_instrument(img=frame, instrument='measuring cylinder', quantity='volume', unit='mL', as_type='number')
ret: 35 mL
